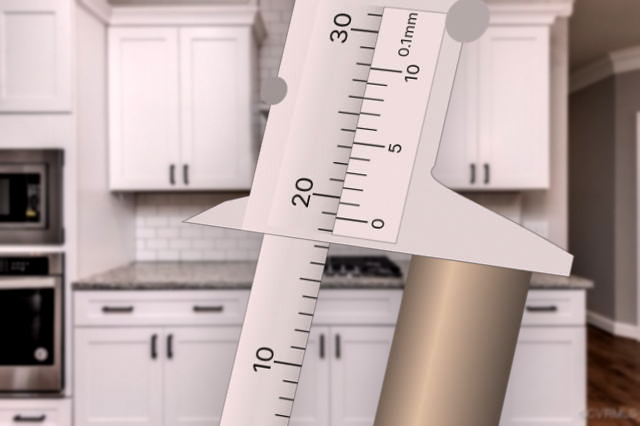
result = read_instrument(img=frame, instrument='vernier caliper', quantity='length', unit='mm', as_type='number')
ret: 18.8 mm
